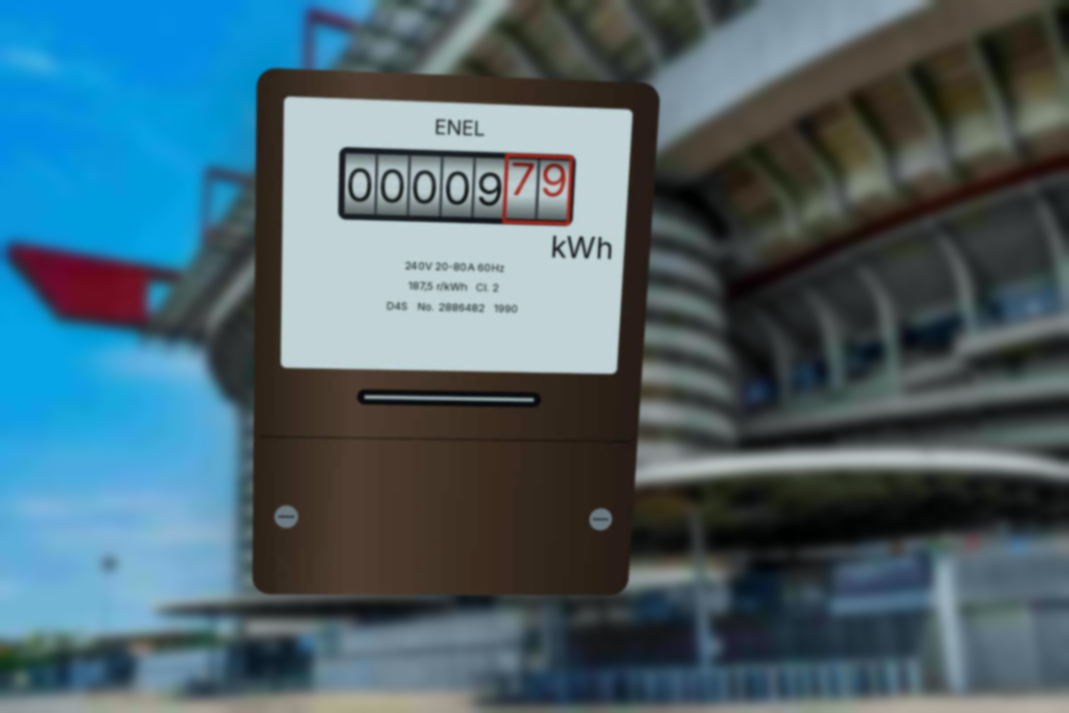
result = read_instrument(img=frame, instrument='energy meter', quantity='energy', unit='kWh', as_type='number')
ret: 9.79 kWh
